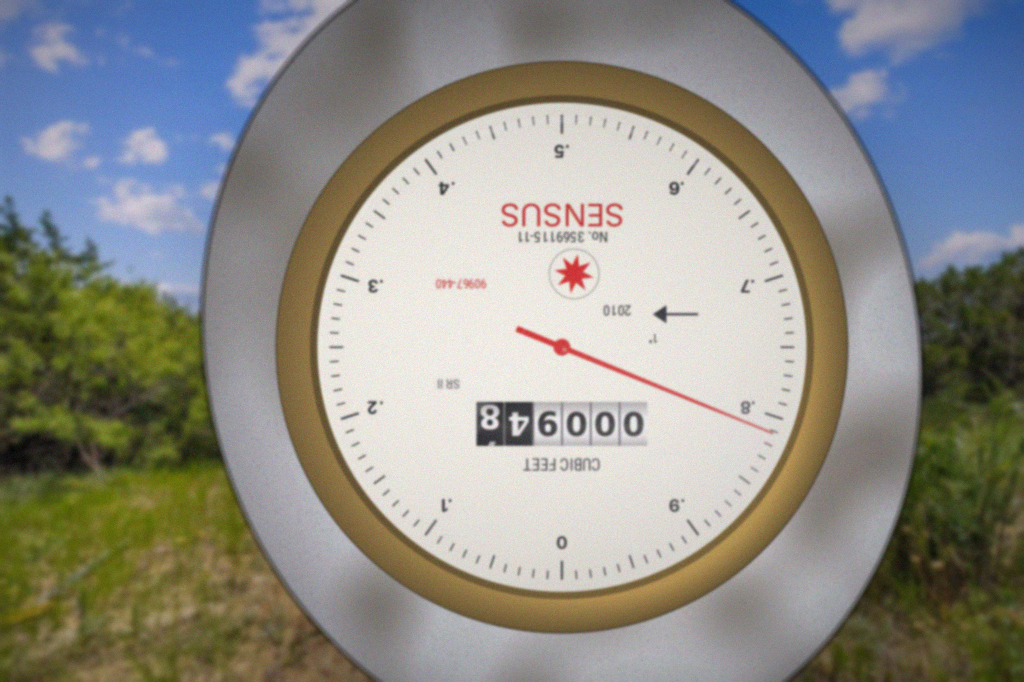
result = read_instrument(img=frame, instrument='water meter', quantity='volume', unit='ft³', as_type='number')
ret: 947.81 ft³
